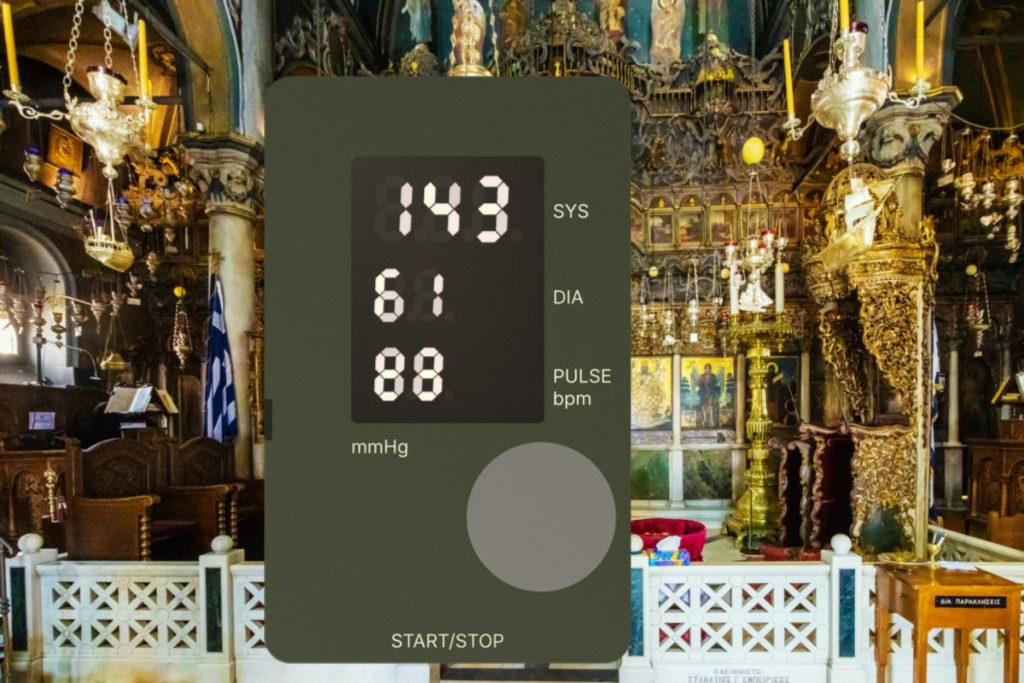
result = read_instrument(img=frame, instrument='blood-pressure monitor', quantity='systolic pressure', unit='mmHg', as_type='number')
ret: 143 mmHg
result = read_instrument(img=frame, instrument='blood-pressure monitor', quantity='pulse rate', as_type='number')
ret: 88 bpm
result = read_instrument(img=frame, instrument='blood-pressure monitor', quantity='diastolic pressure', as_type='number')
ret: 61 mmHg
